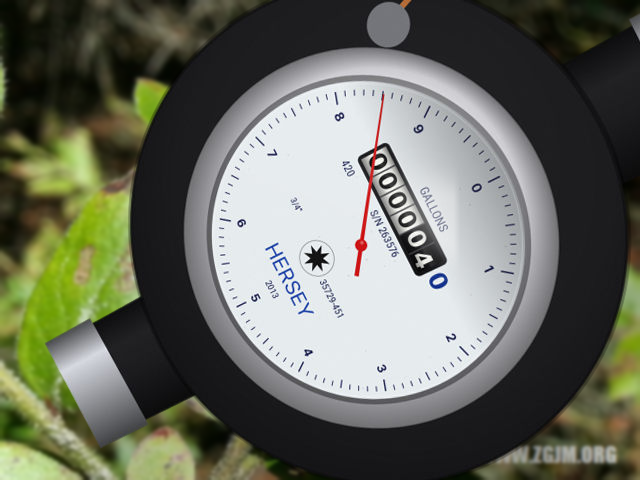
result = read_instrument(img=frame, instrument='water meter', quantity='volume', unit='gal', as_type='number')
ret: 38.5 gal
